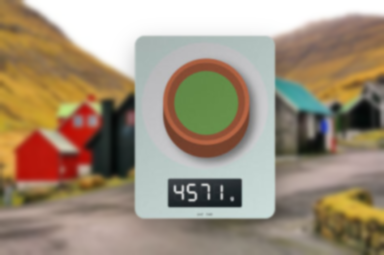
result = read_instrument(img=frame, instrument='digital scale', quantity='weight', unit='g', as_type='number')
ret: 4571 g
